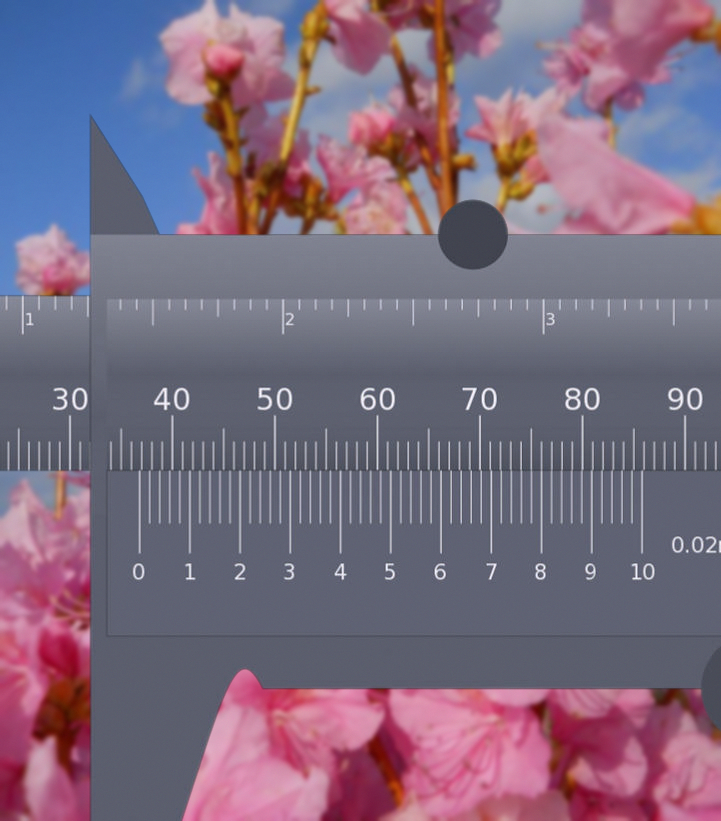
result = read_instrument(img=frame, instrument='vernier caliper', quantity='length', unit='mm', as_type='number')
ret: 36.8 mm
